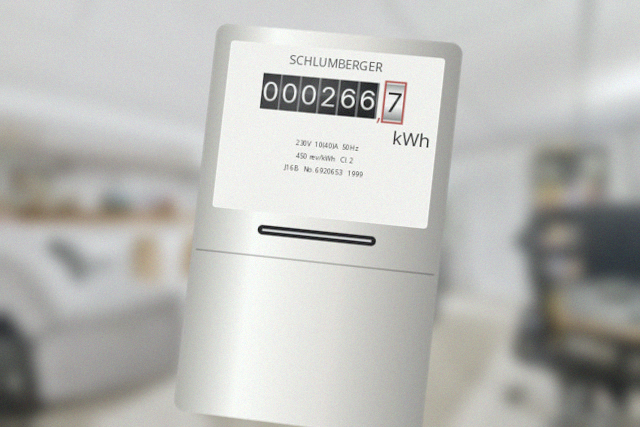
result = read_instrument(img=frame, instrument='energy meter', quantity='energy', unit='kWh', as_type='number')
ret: 266.7 kWh
